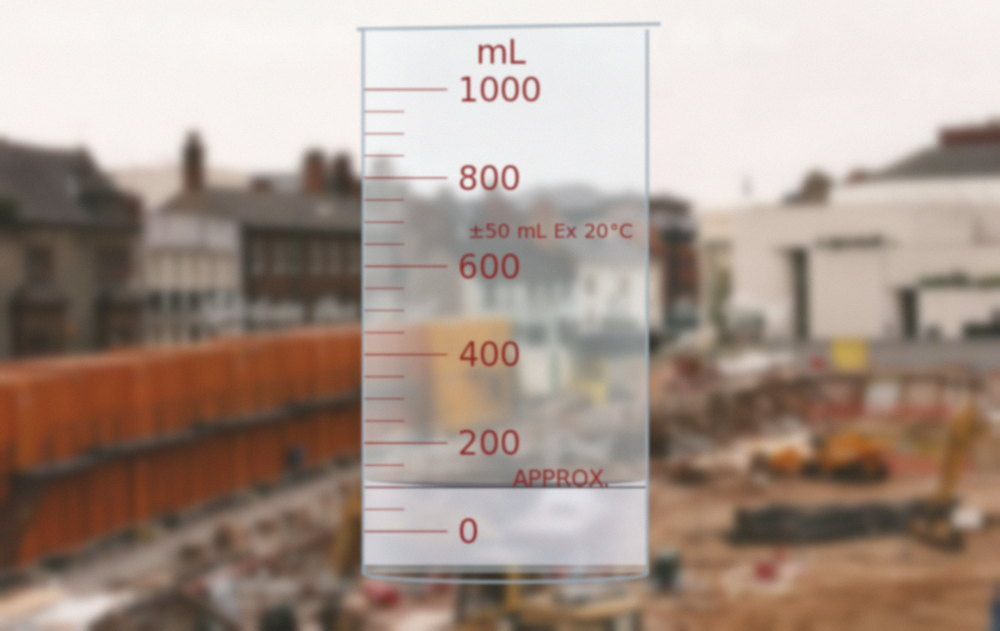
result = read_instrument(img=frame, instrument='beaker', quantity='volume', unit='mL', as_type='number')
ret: 100 mL
